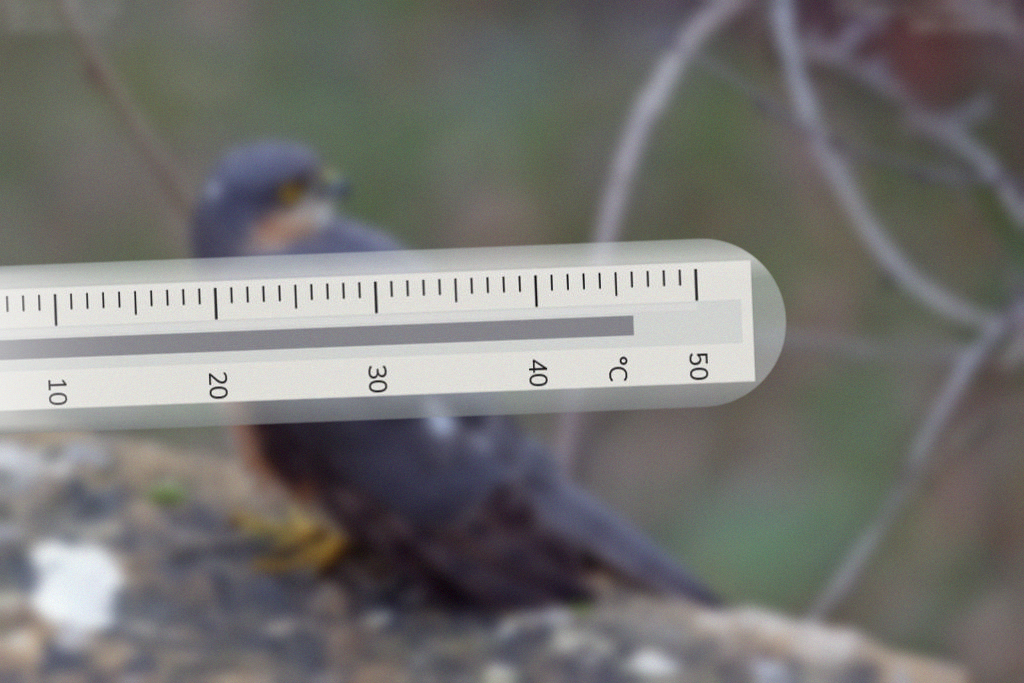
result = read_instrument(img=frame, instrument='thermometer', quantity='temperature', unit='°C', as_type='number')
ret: 46 °C
